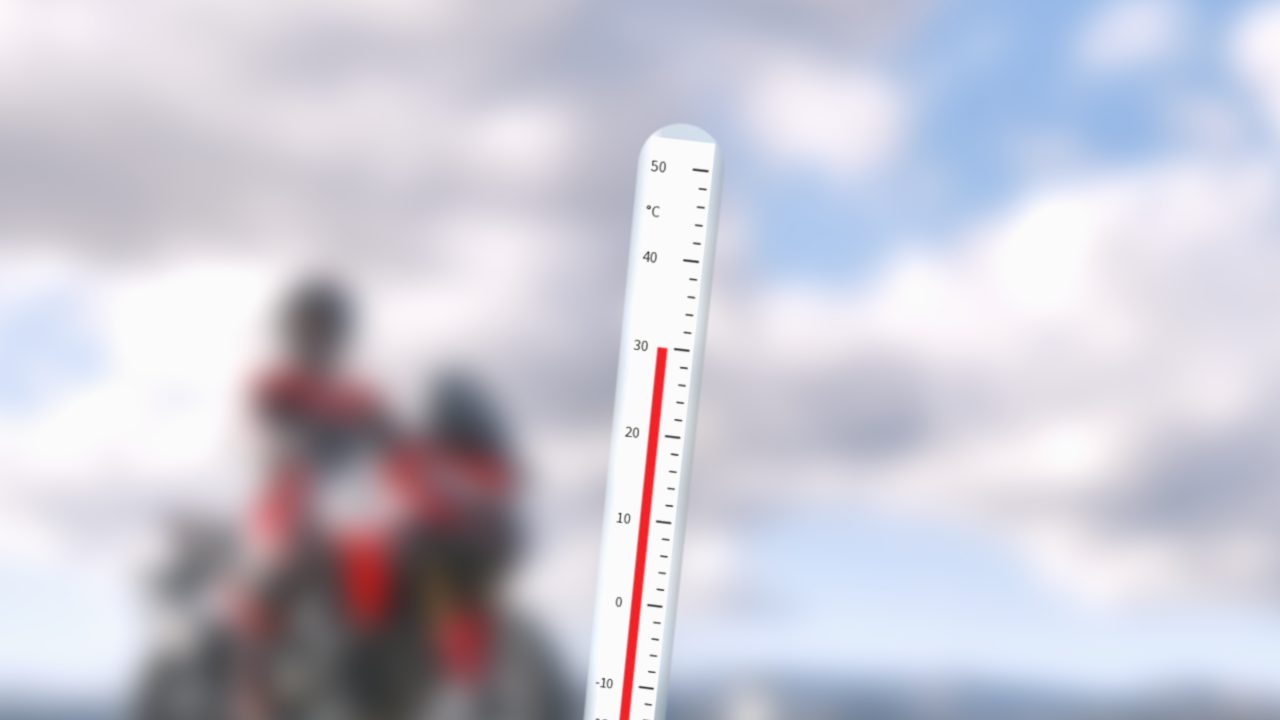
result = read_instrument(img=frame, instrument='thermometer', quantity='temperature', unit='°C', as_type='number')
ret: 30 °C
